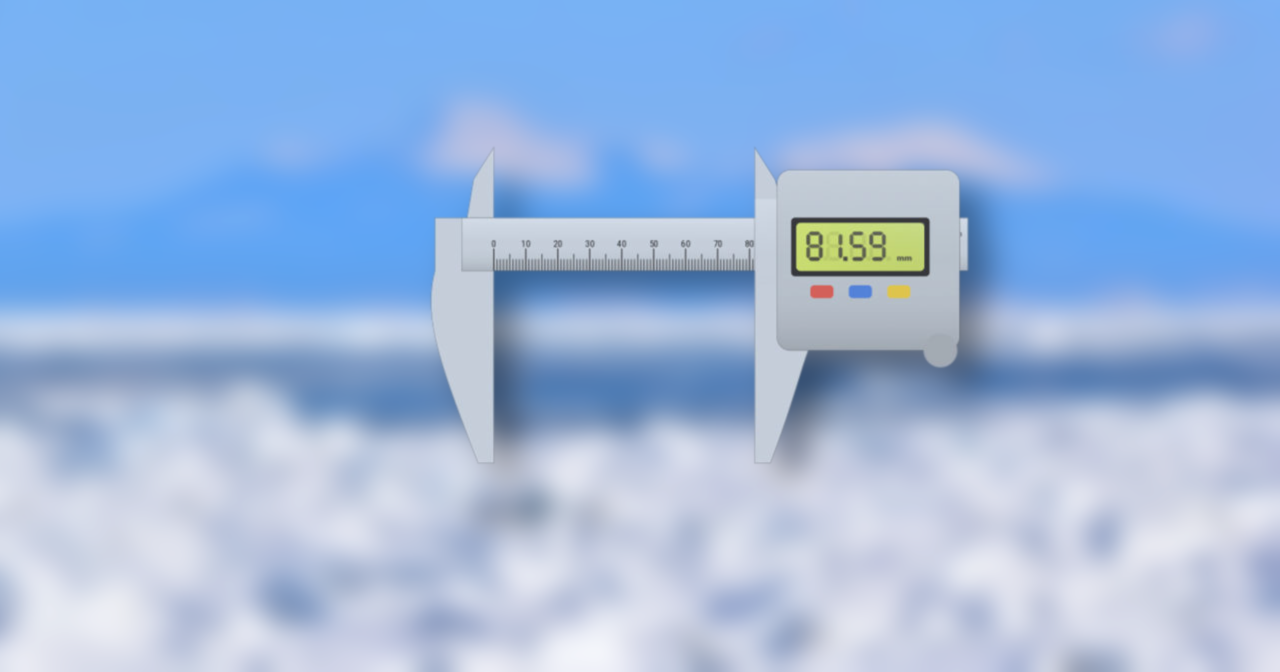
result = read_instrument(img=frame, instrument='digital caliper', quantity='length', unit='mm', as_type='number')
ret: 81.59 mm
